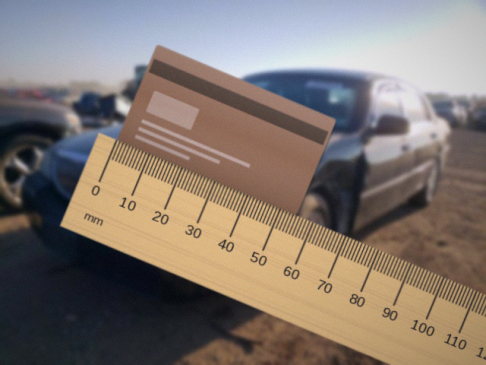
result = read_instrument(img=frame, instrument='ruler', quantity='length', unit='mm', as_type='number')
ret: 55 mm
